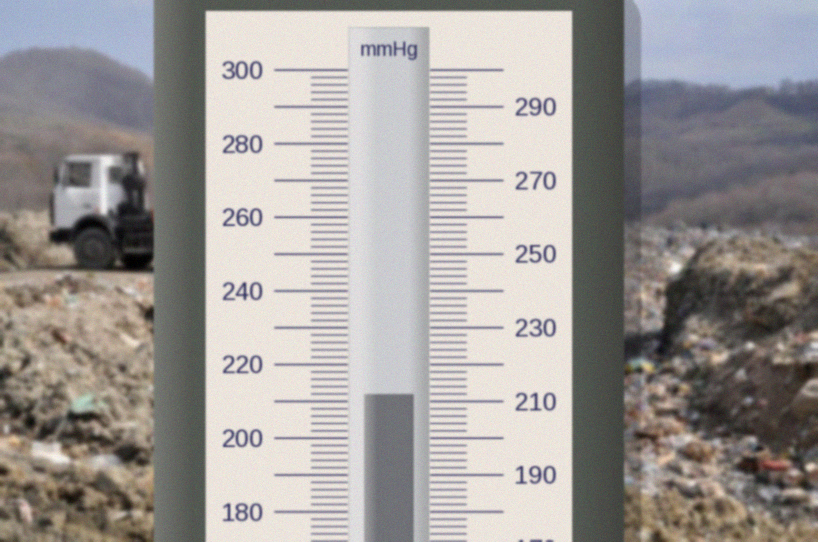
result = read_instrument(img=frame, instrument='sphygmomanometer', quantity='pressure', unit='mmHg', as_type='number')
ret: 212 mmHg
